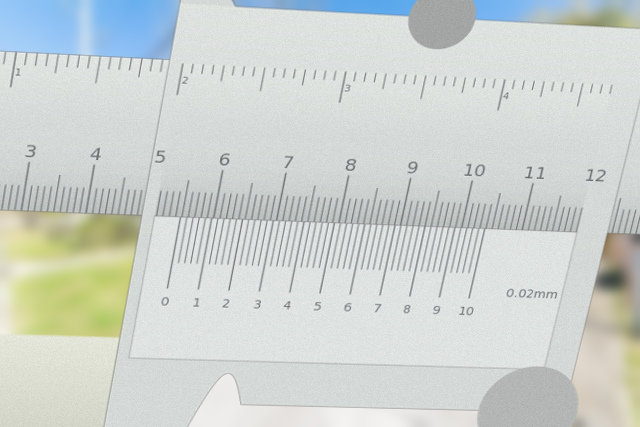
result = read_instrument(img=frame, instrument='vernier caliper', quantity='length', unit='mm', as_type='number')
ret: 54.8 mm
